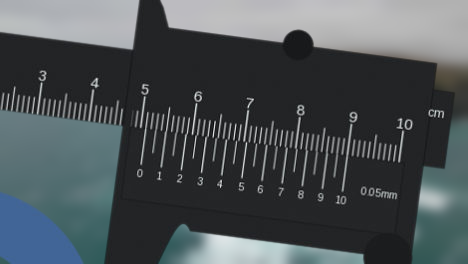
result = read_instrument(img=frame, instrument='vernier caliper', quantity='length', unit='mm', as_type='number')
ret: 51.0 mm
